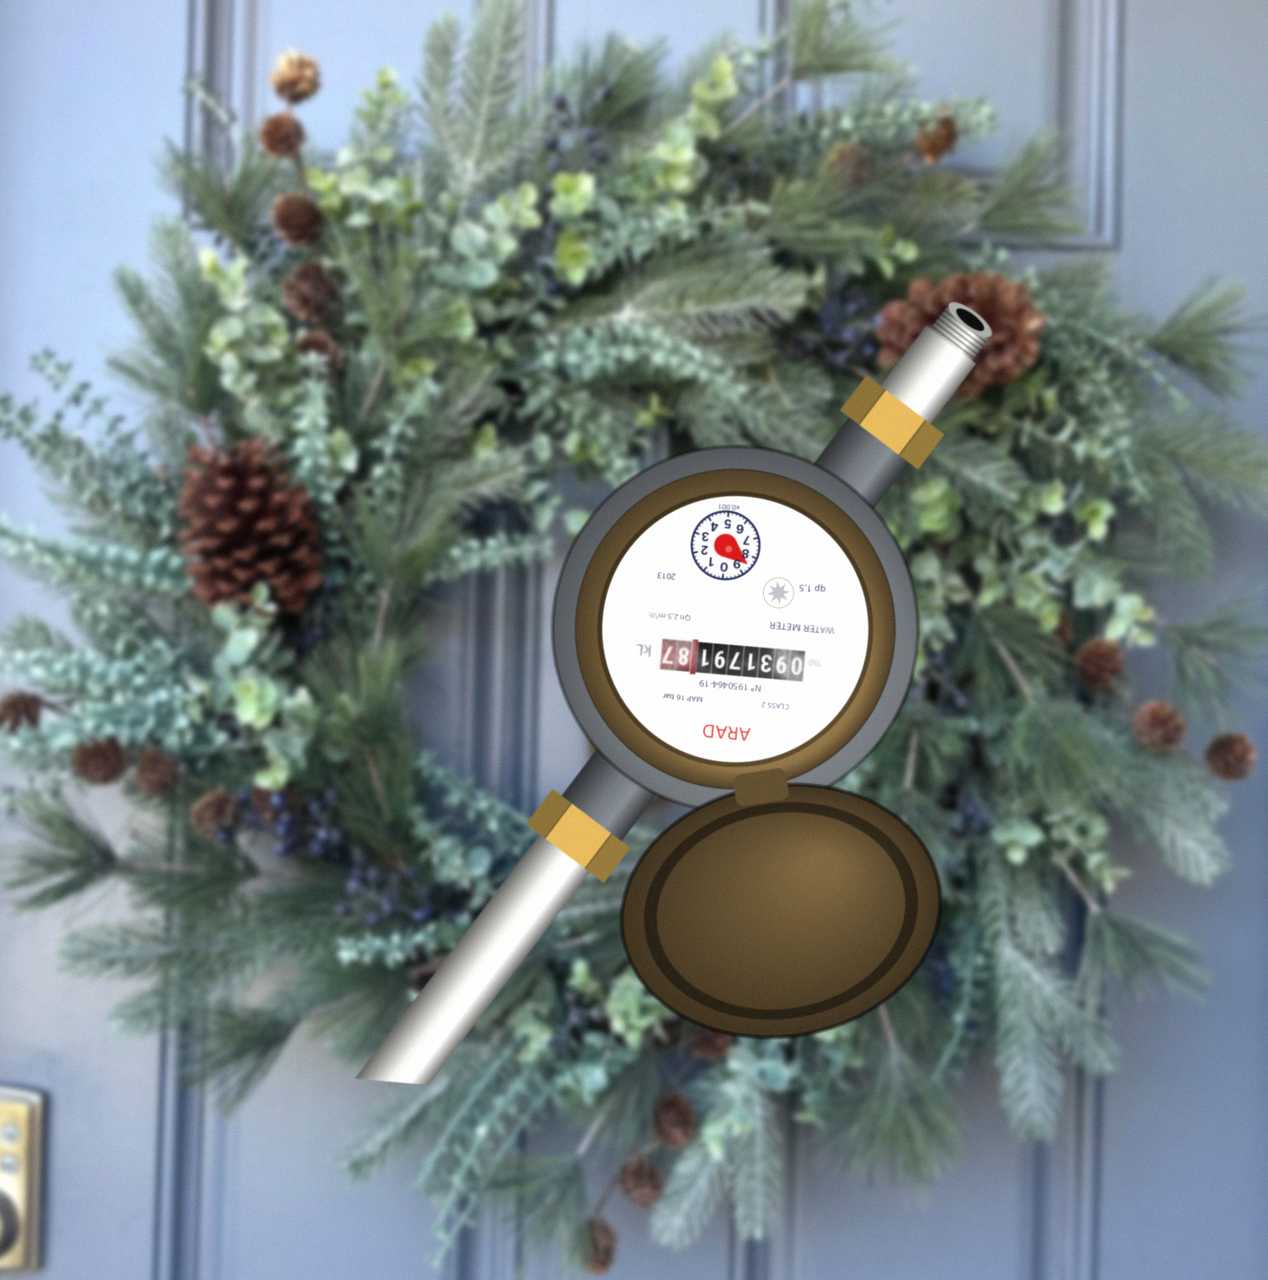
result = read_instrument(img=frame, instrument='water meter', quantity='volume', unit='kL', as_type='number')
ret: 931791.878 kL
